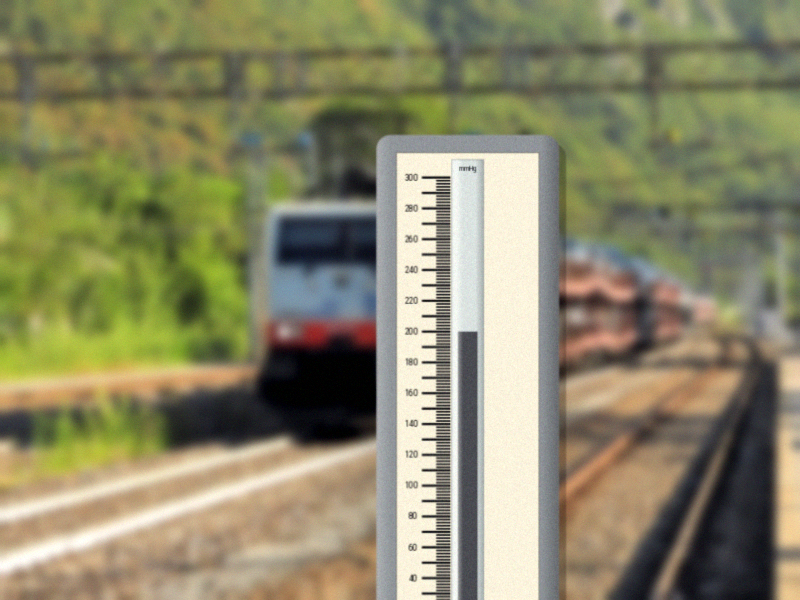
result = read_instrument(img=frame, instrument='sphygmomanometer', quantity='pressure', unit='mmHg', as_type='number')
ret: 200 mmHg
